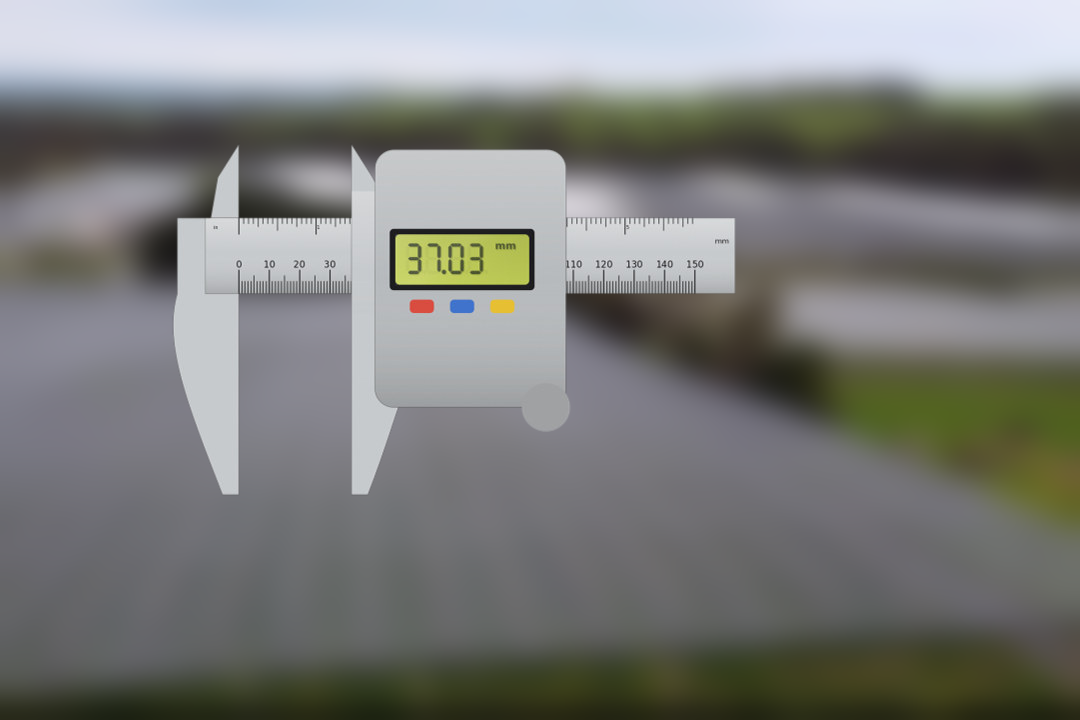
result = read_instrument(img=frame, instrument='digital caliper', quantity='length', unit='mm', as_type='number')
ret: 37.03 mm
